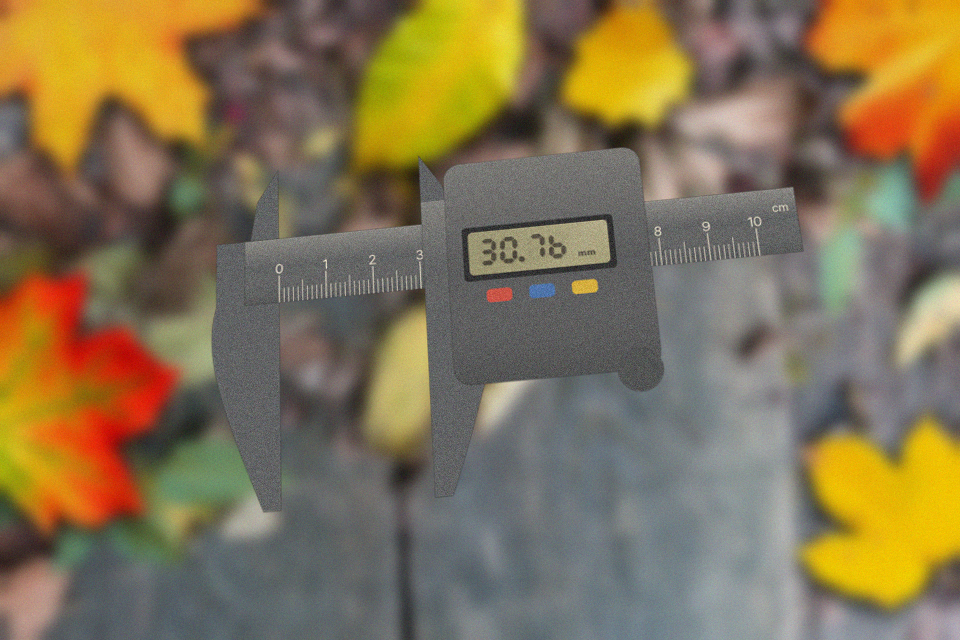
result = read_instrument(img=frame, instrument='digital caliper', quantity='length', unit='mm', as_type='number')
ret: 30.76 mm
